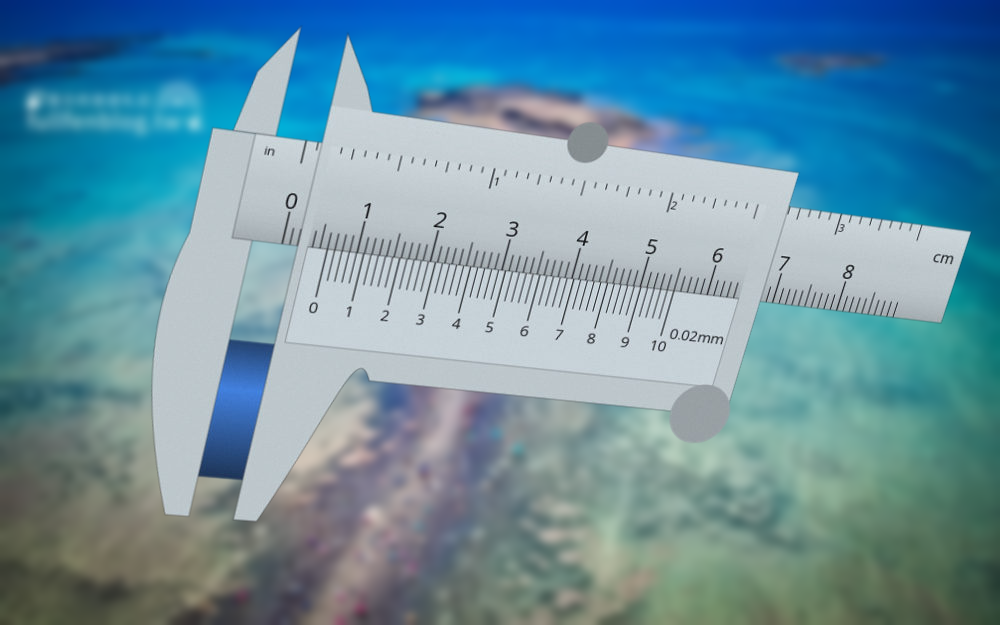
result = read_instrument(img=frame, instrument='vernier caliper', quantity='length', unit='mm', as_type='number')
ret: 6.0 mm
